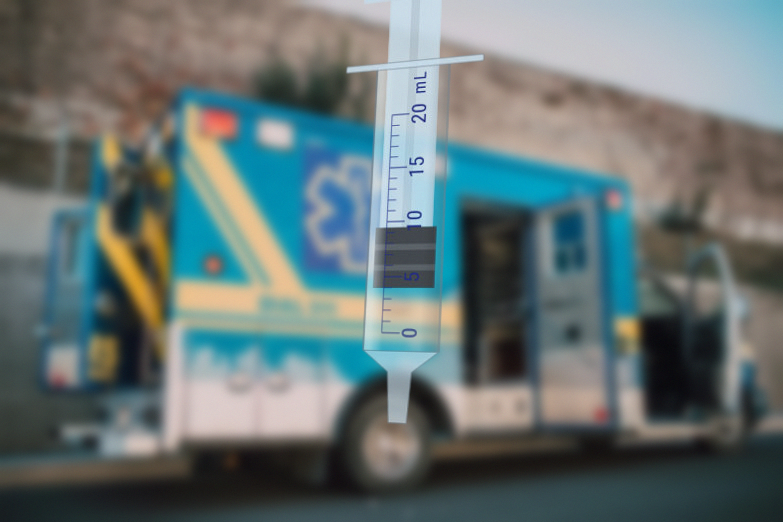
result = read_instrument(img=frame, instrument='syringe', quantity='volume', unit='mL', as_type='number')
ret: 4 mL
